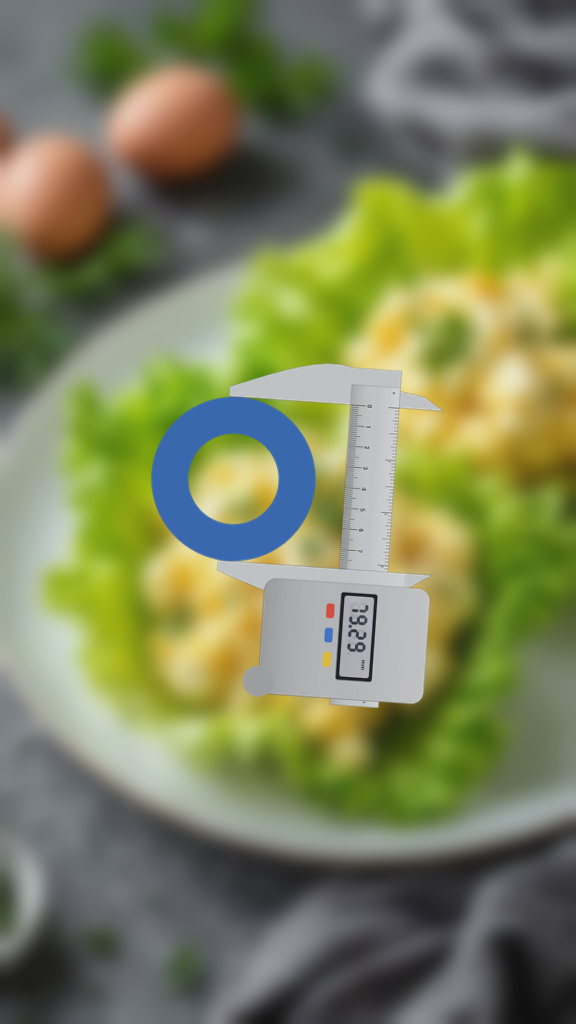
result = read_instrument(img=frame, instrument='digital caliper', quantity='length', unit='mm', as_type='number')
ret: 79.29 mm
